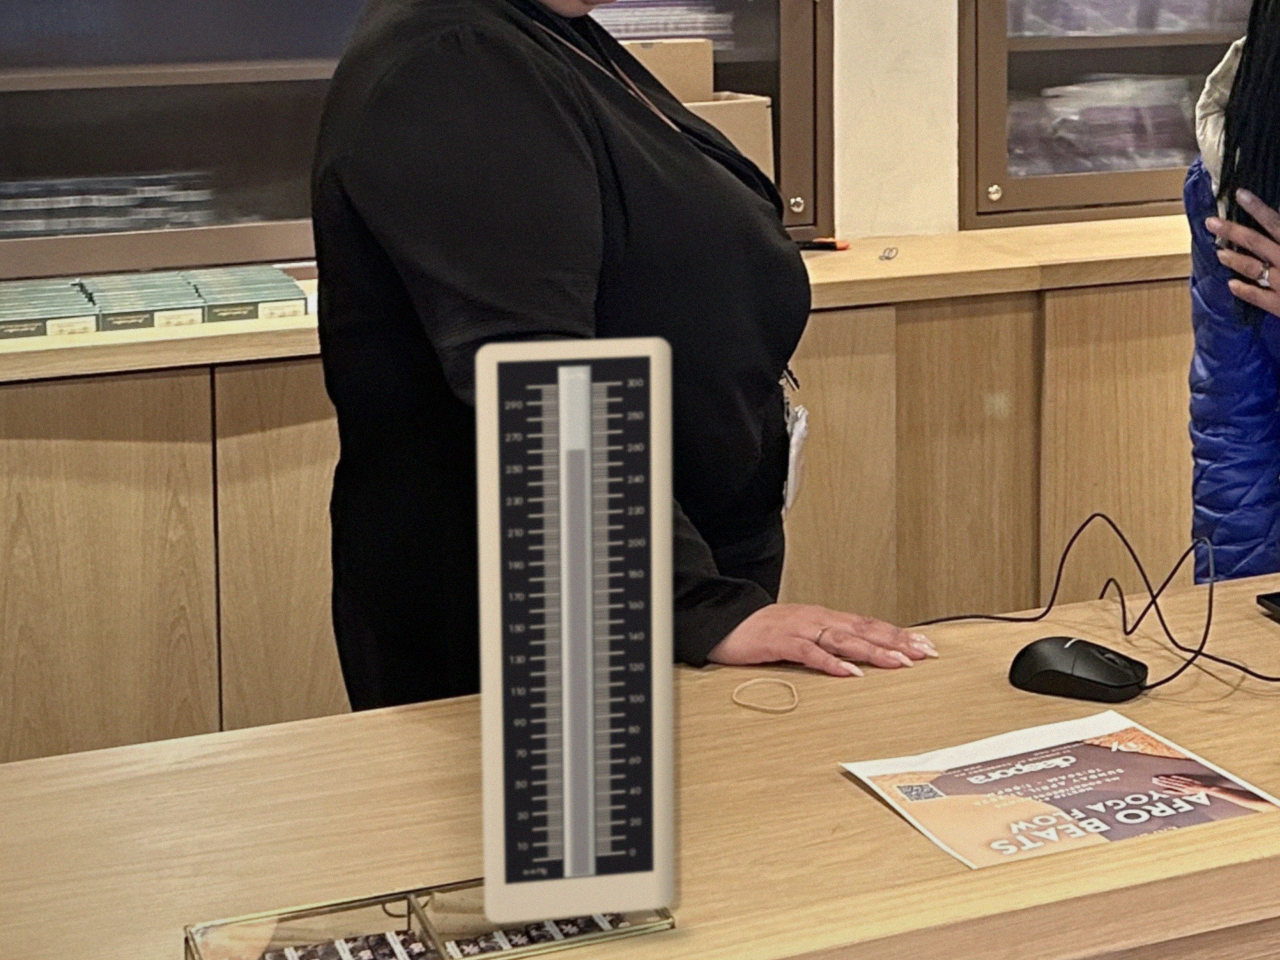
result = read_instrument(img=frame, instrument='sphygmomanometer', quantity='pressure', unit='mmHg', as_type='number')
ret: 260 mmHg
